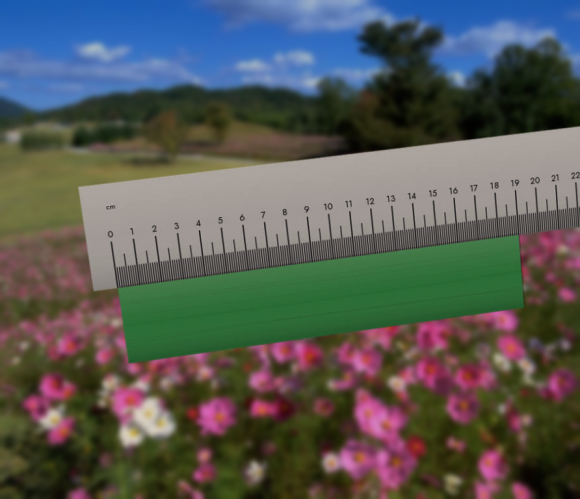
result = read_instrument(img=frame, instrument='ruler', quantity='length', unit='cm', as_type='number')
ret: 19 cm
